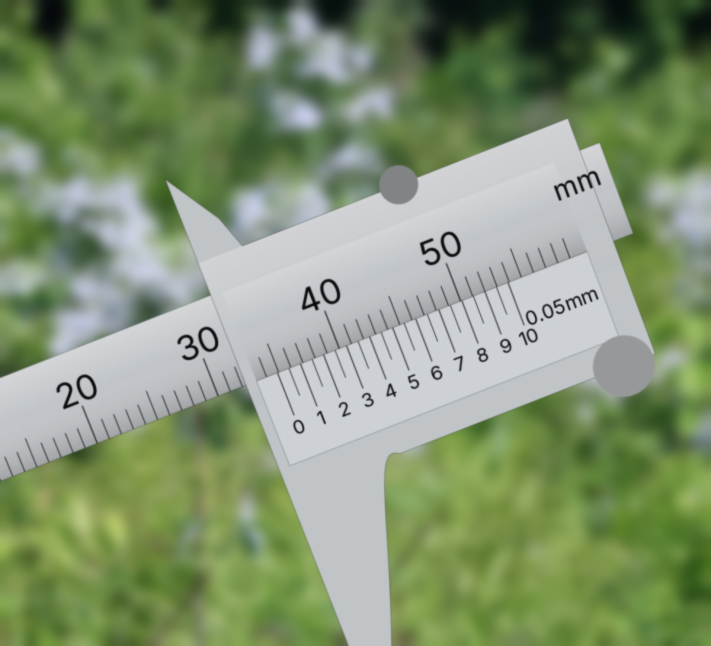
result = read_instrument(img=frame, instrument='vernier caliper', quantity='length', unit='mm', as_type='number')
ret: 34.9 mm
